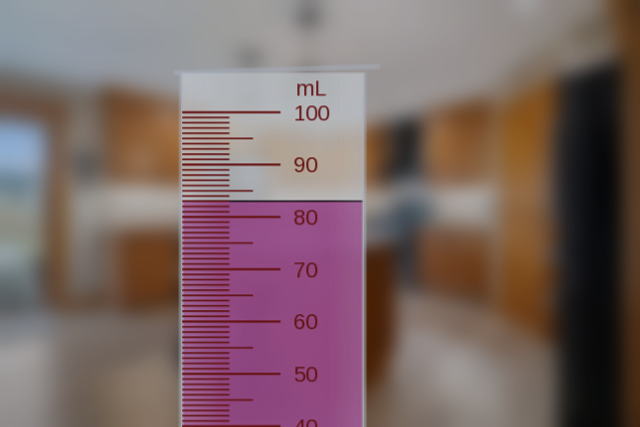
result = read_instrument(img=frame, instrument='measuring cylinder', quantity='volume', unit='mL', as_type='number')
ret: 83 mL
